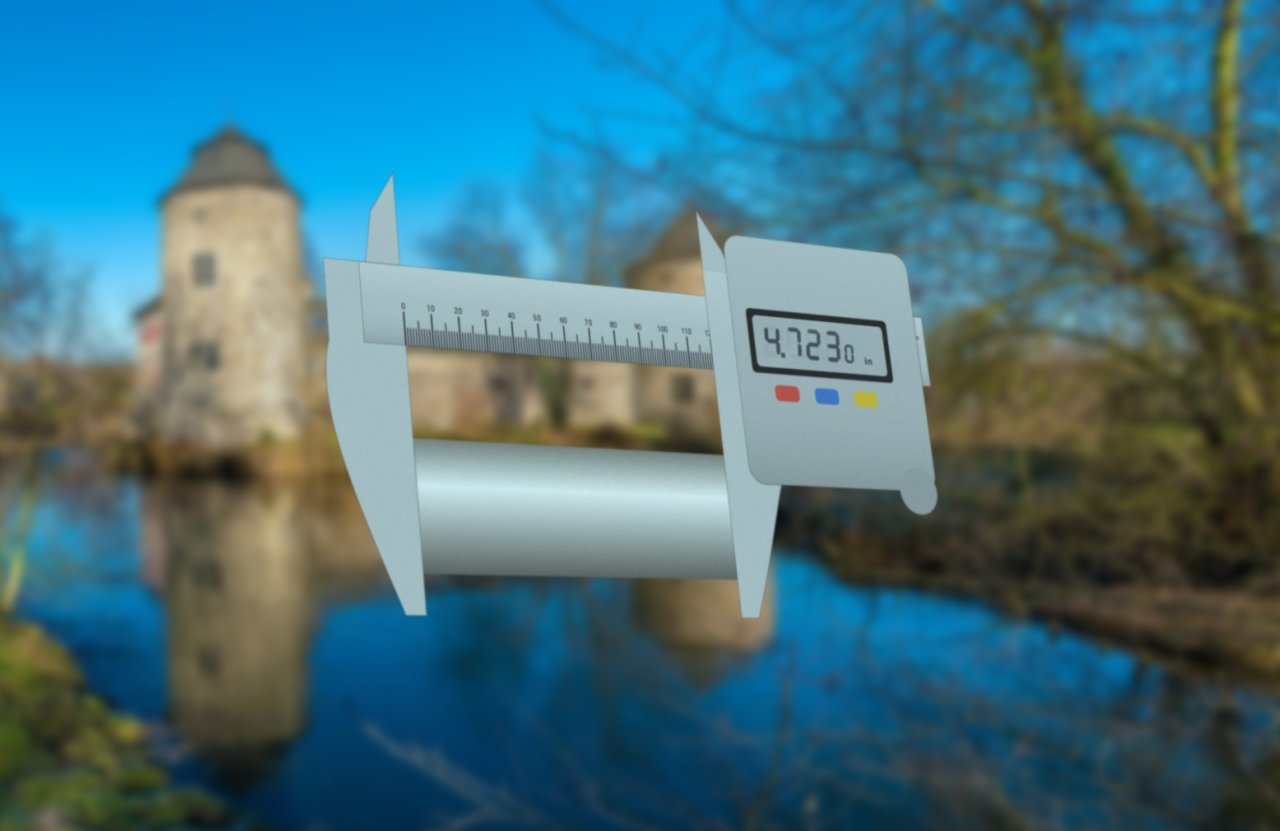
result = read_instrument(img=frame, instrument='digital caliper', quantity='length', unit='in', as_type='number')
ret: 4.7230 in
